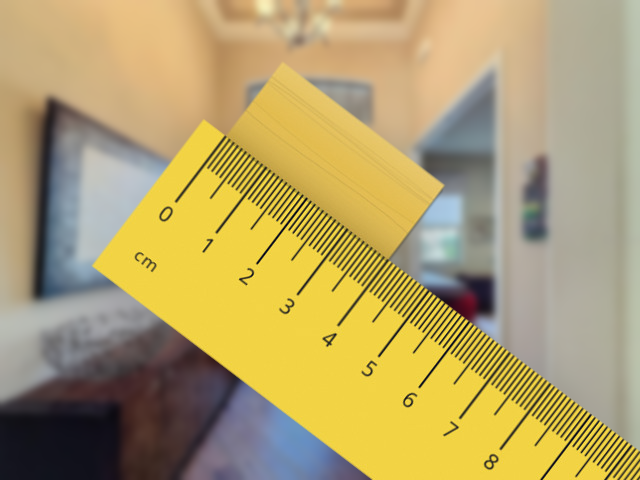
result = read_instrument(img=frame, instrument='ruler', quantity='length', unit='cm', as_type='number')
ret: 4 cm
